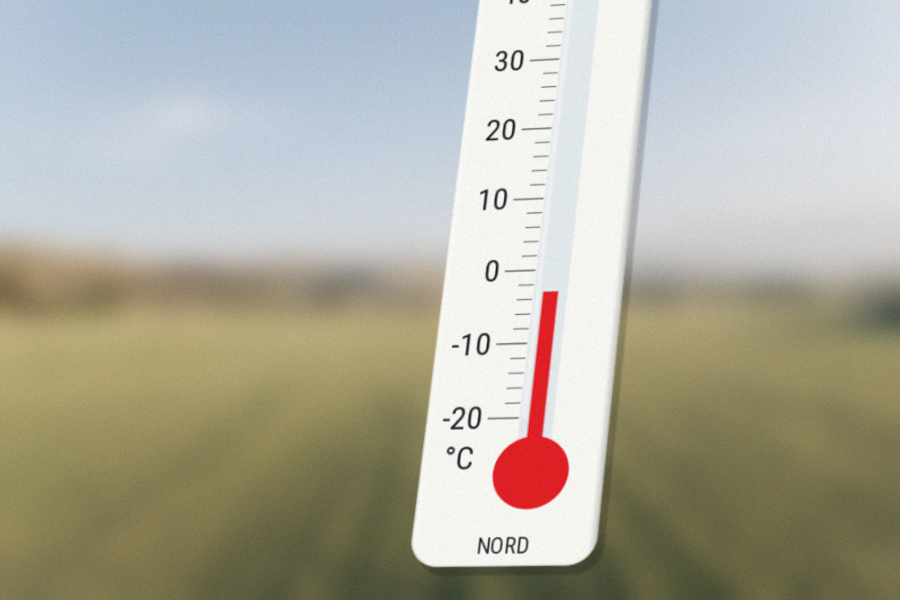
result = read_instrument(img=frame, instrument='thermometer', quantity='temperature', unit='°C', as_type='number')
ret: -3 °C
